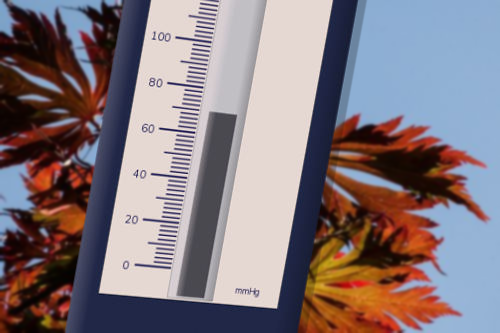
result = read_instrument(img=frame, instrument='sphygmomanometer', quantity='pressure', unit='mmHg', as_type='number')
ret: 70 mmHg
